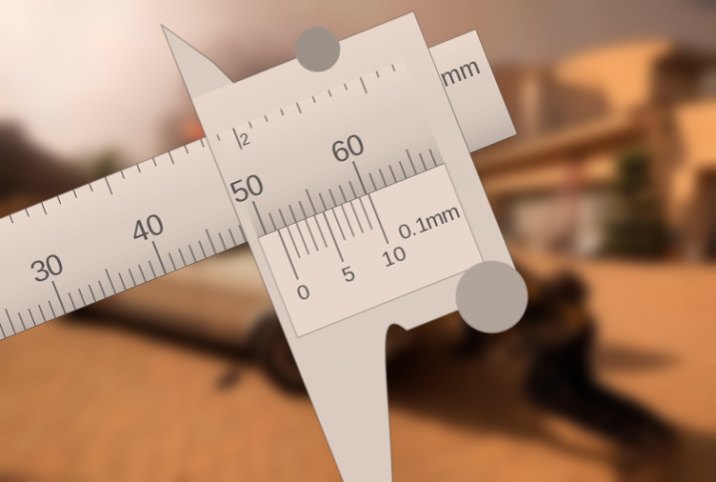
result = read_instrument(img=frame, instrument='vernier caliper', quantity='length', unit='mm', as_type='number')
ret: 51.2 mm
